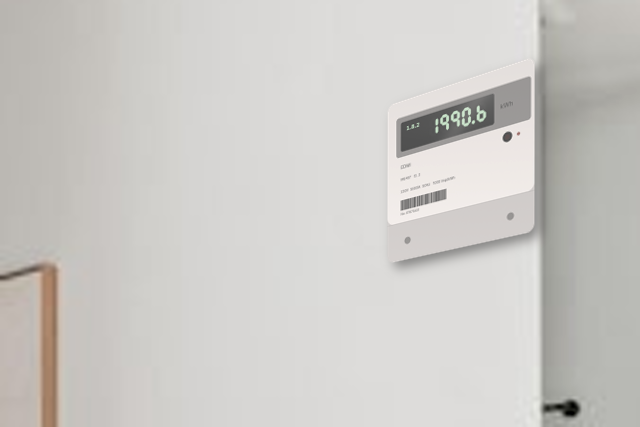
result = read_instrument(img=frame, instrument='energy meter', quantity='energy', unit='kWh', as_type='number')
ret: 1990.6 kWh
